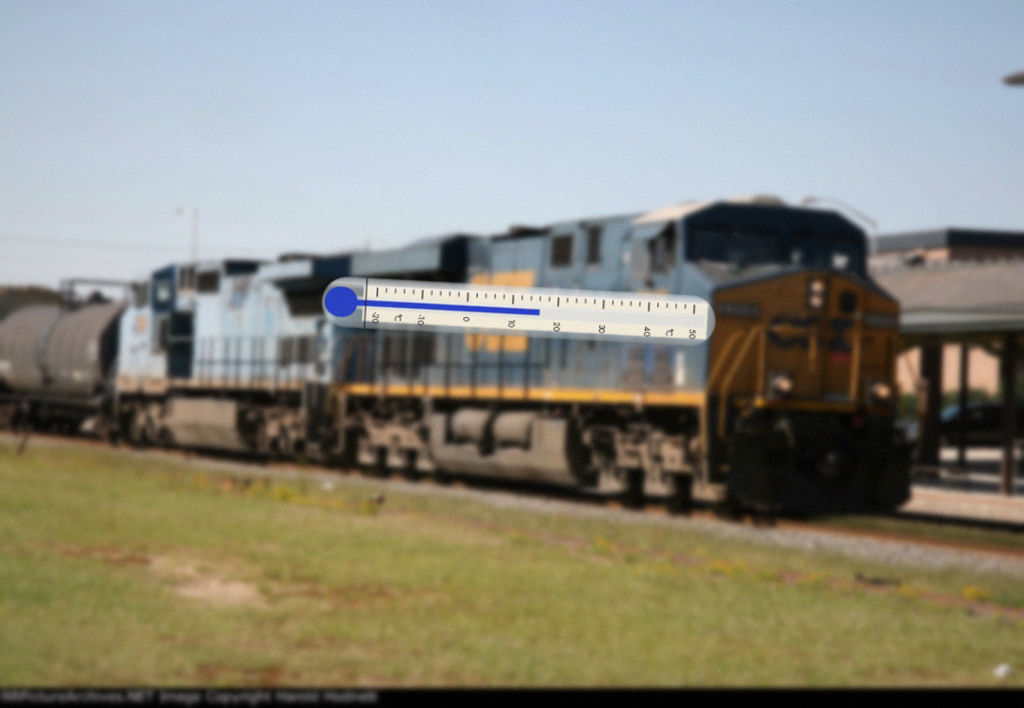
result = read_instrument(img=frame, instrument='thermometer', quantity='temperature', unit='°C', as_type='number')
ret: 16 °C
